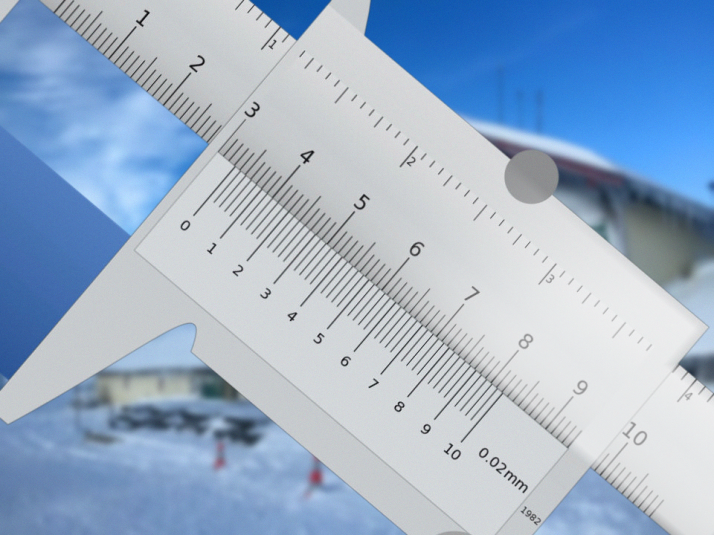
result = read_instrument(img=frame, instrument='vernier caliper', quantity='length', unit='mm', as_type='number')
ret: 33.2 mm
